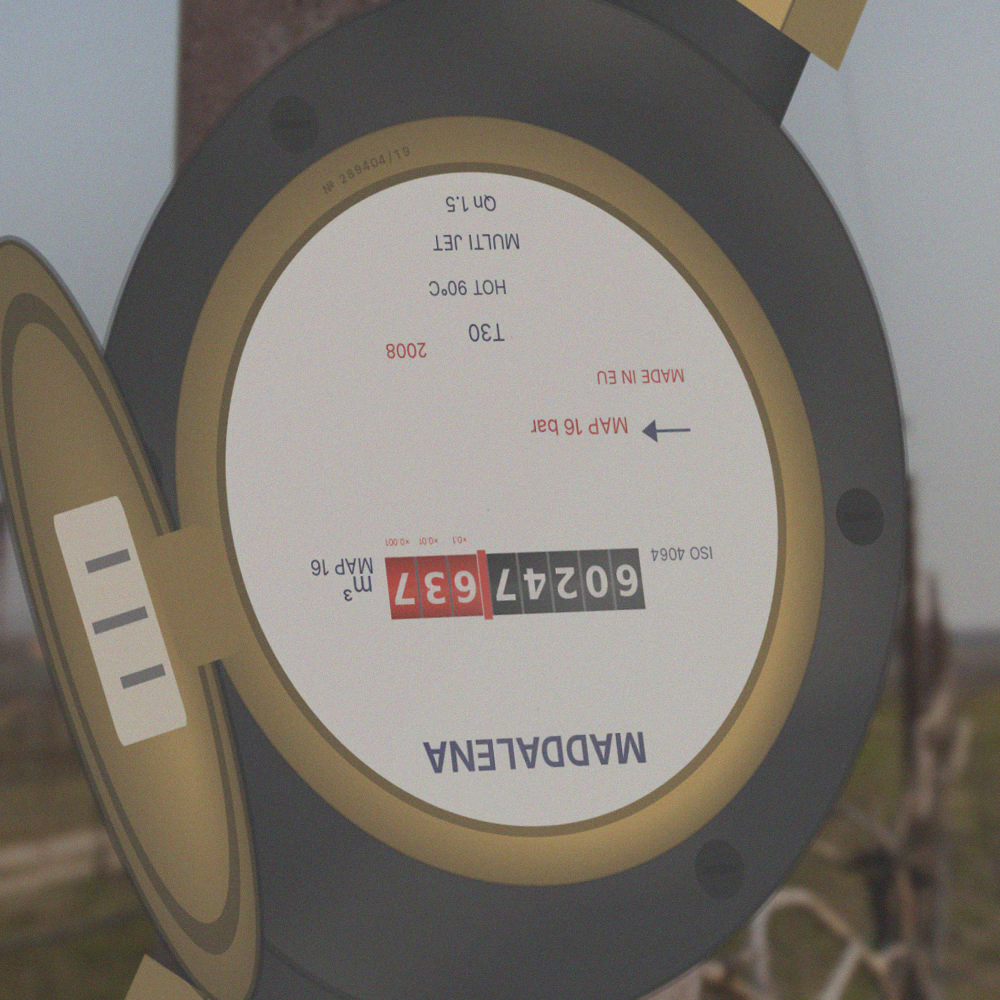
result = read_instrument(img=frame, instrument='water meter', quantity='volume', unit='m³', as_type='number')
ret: 60247.637 m³
